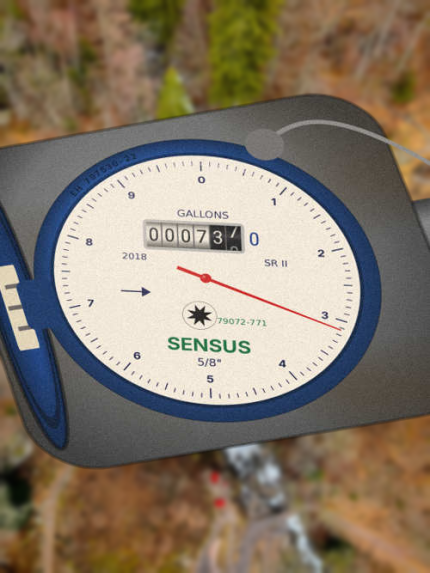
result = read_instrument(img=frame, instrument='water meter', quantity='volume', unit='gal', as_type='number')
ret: 7373.1 gal
